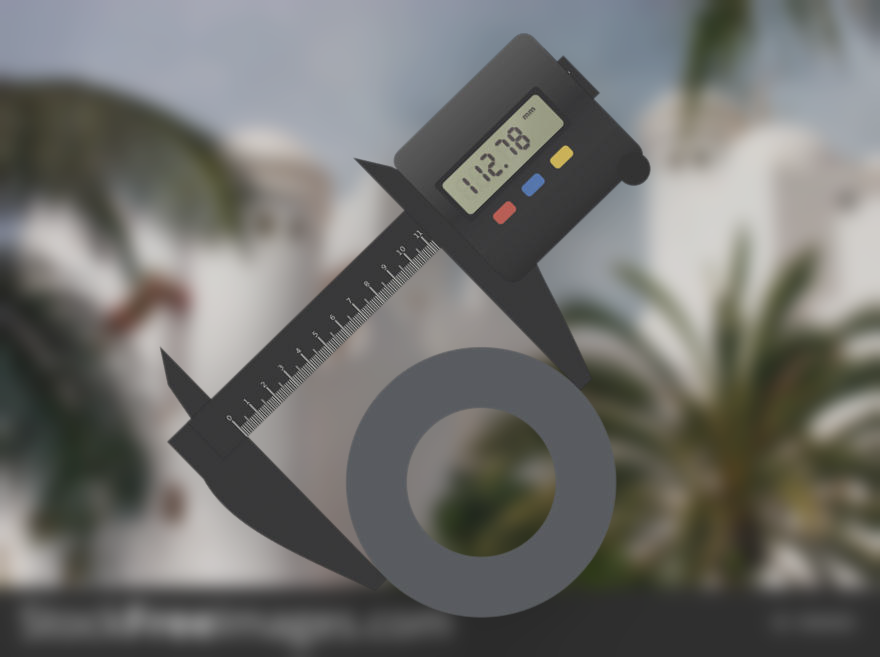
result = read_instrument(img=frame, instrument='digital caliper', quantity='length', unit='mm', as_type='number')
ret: 112.78 mm
